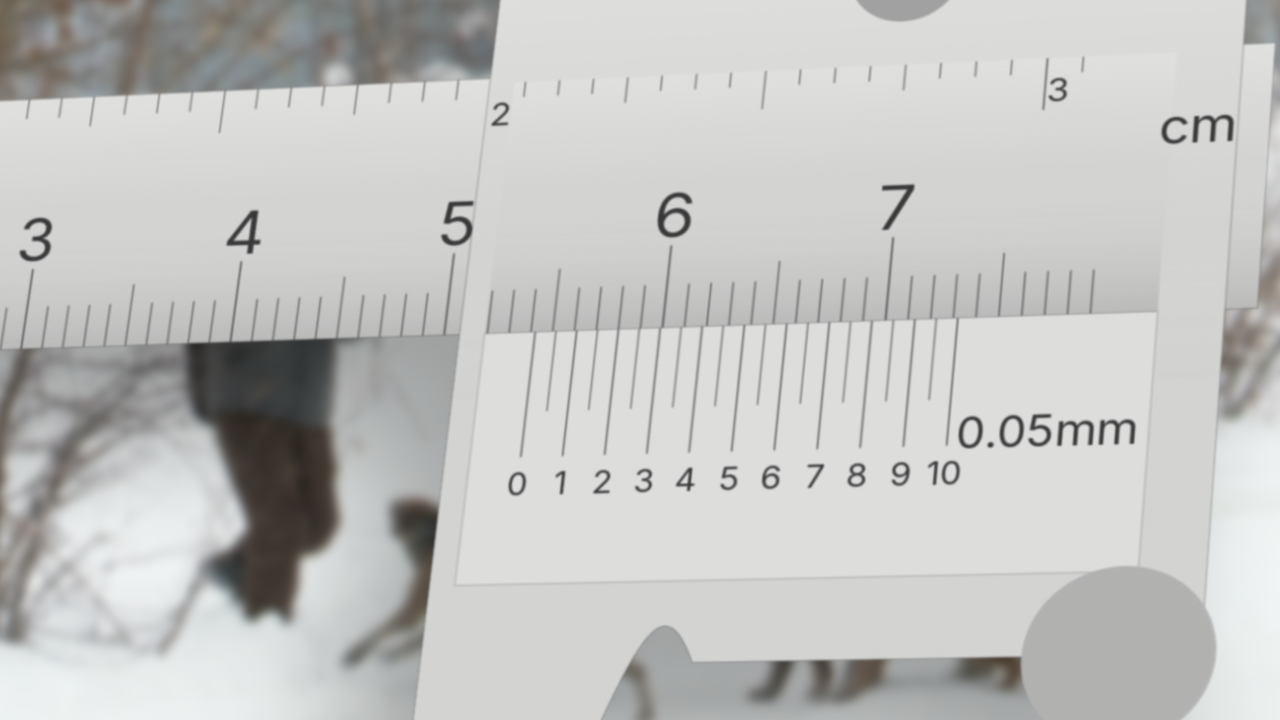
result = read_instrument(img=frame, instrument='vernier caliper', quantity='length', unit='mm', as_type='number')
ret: 54.2 mm
